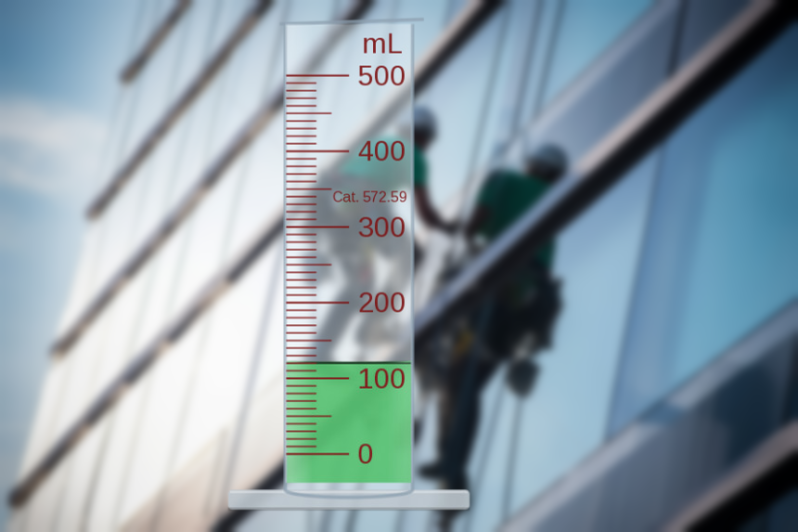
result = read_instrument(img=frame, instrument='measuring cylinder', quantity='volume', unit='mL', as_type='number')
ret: 120 mL
